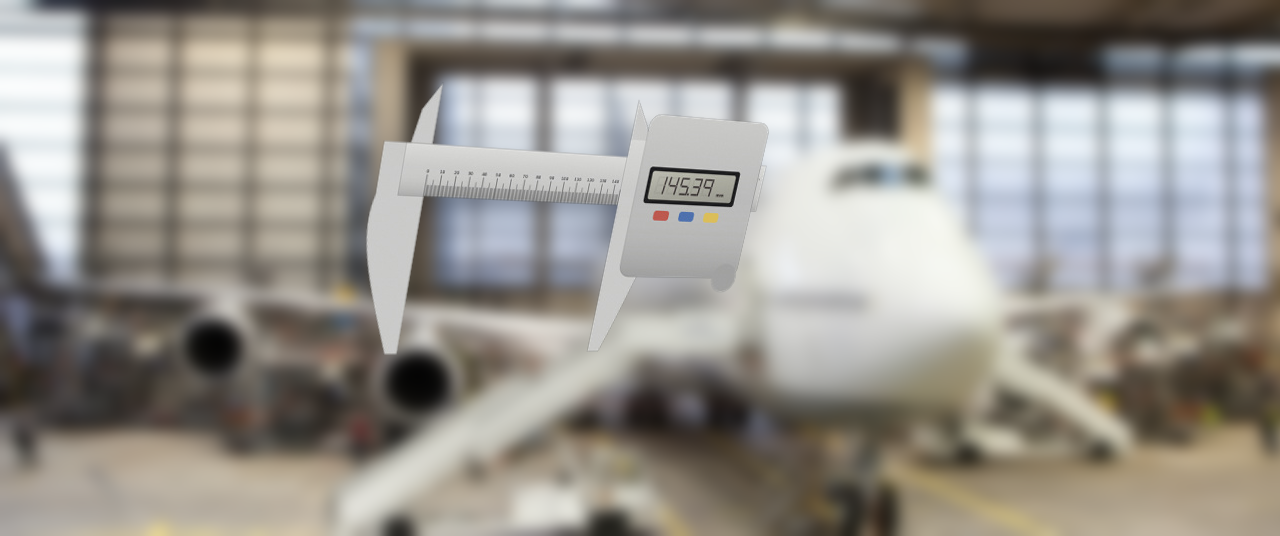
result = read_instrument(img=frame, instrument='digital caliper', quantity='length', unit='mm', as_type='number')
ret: 145.39 mm
